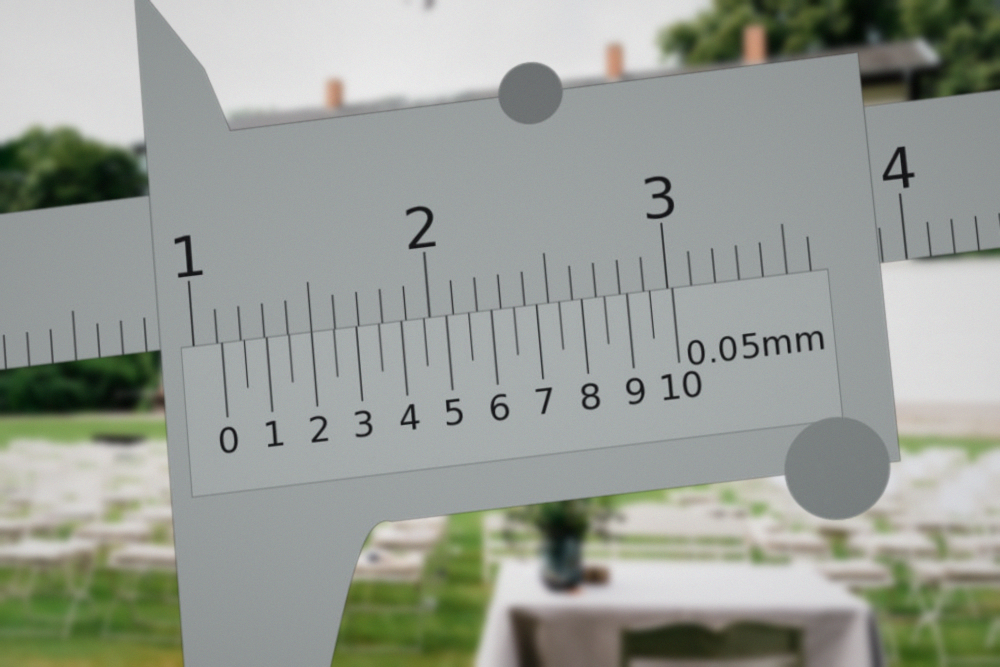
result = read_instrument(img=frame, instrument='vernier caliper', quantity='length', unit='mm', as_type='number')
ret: 11.2 mm
